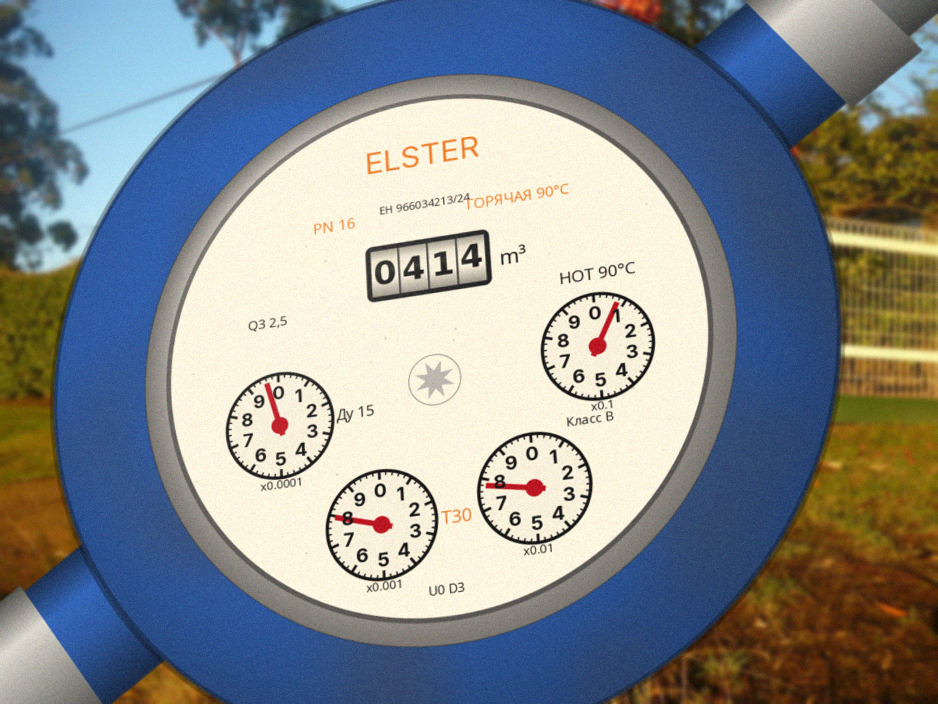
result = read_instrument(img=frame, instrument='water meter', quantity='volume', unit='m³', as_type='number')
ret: 414.0779 m³
